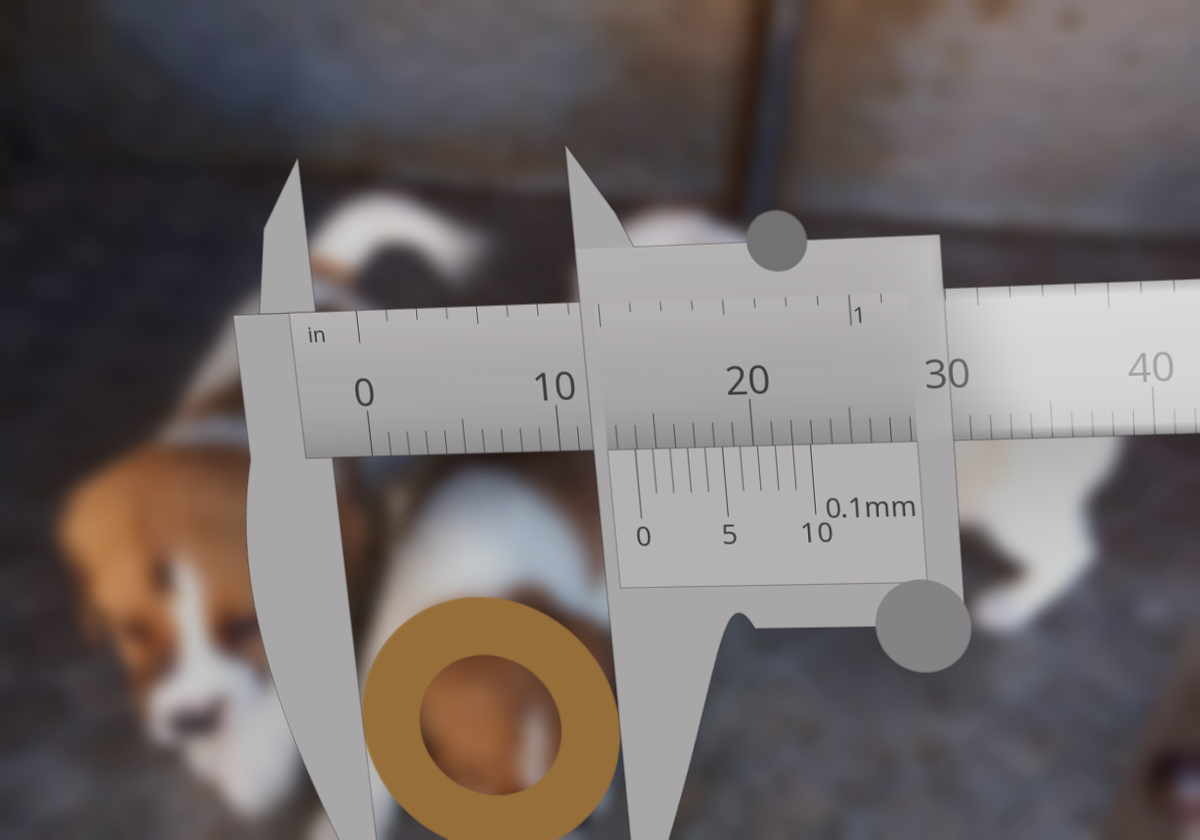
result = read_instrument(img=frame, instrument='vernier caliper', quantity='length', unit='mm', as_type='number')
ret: 13.9 mm
